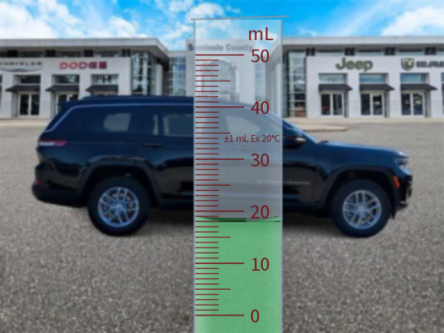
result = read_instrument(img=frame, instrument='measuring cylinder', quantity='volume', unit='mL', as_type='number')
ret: 18 mL
